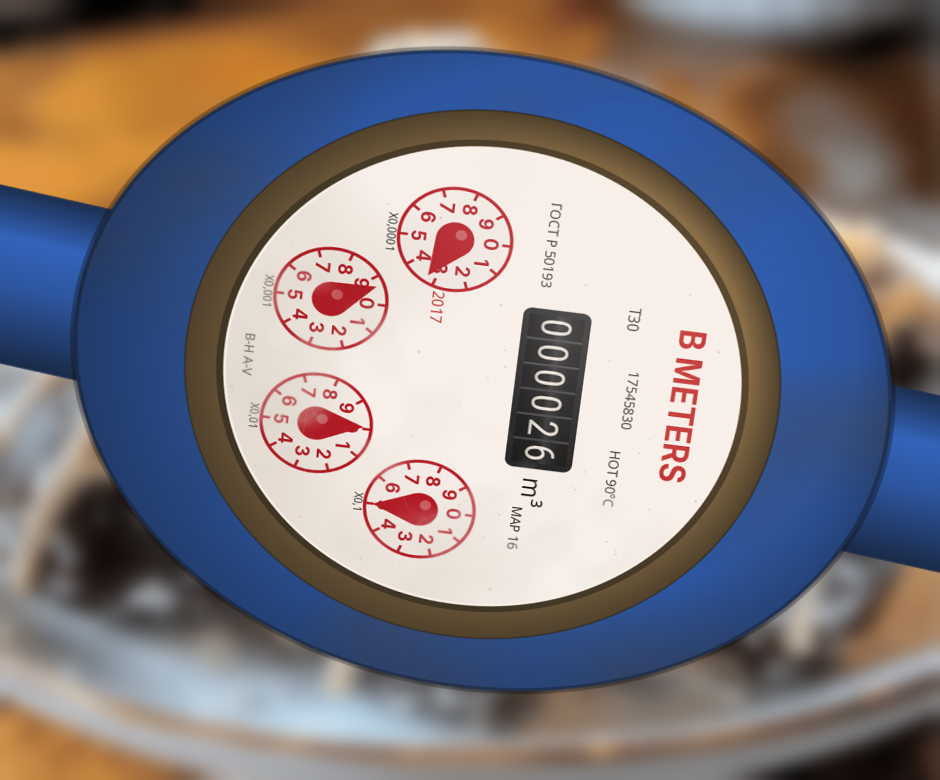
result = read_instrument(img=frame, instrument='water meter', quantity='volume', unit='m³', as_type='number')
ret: 26.4993 m³
